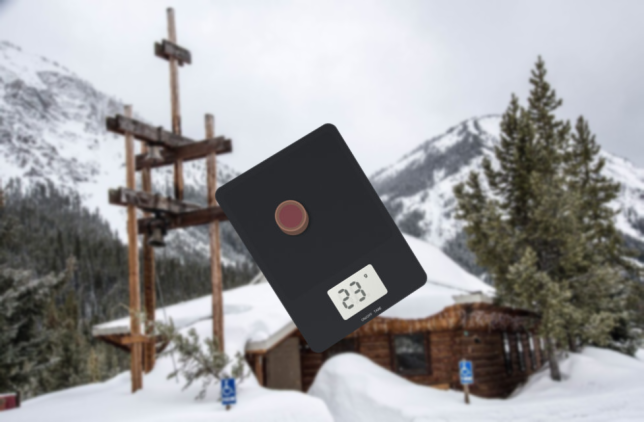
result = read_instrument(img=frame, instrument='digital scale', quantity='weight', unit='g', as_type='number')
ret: 23 g
